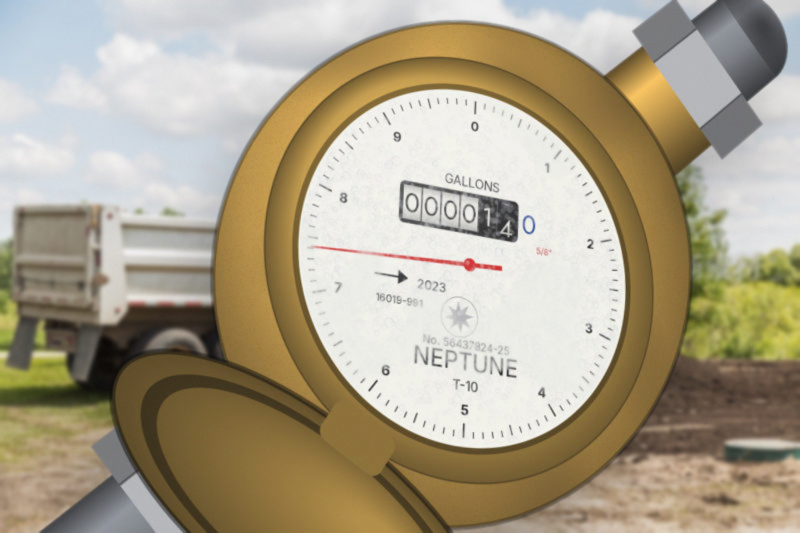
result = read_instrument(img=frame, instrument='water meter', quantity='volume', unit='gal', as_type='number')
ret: 137.4 gal
